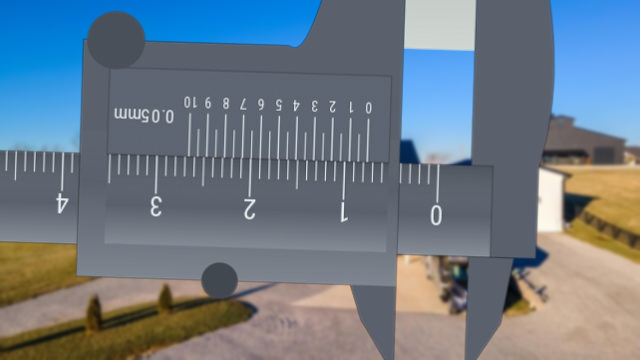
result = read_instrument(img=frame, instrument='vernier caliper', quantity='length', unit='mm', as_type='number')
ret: 7.6 mm
